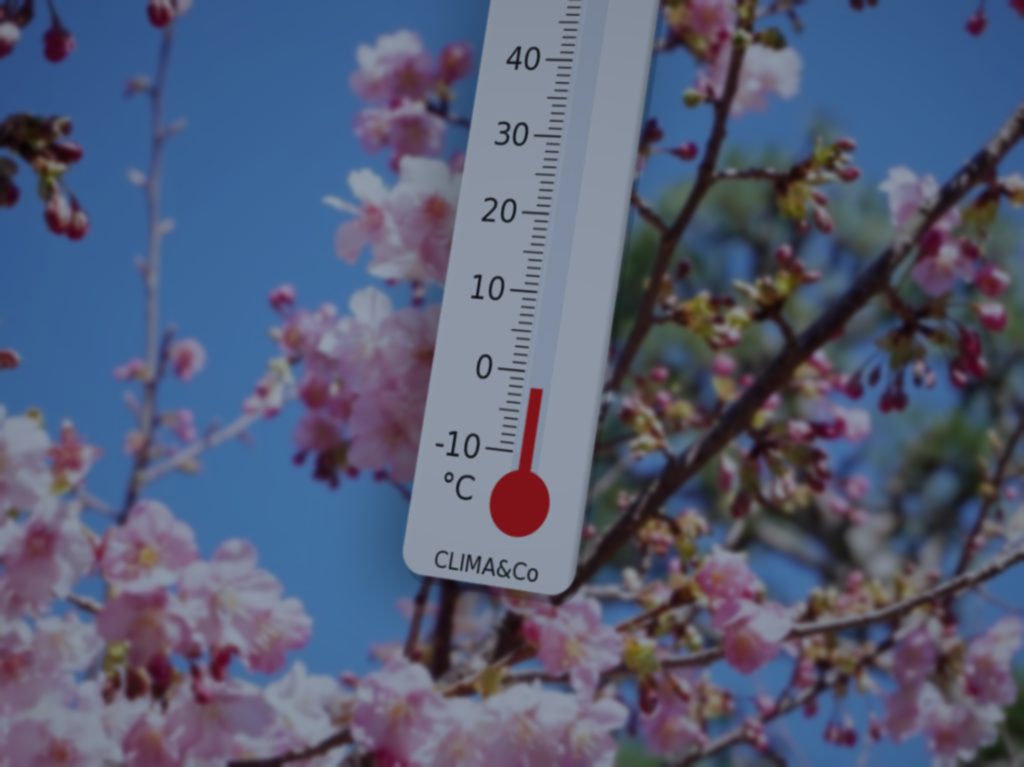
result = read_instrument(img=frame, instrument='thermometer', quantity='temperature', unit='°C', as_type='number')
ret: -2 °C
